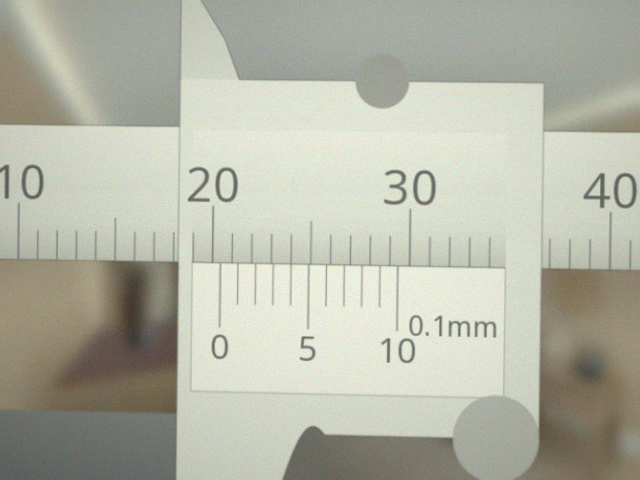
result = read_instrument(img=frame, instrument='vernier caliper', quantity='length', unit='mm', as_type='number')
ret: 20.4 mm
